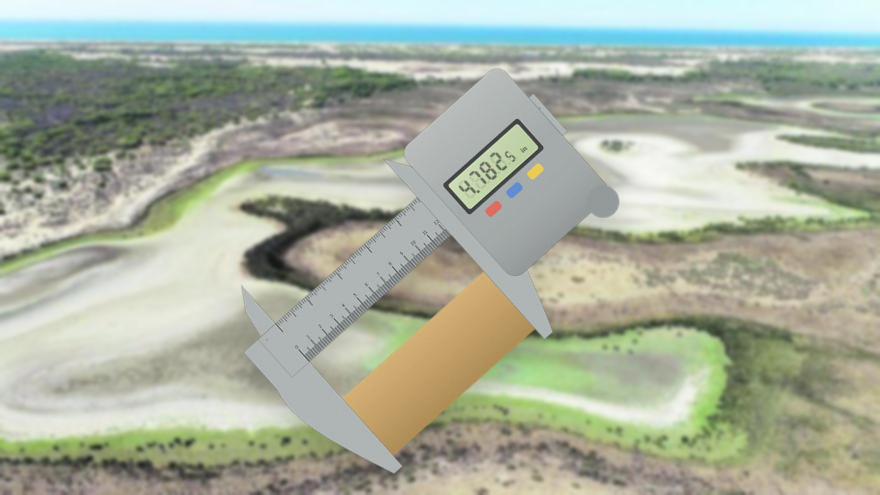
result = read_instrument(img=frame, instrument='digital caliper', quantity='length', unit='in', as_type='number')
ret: 4.7825 in
